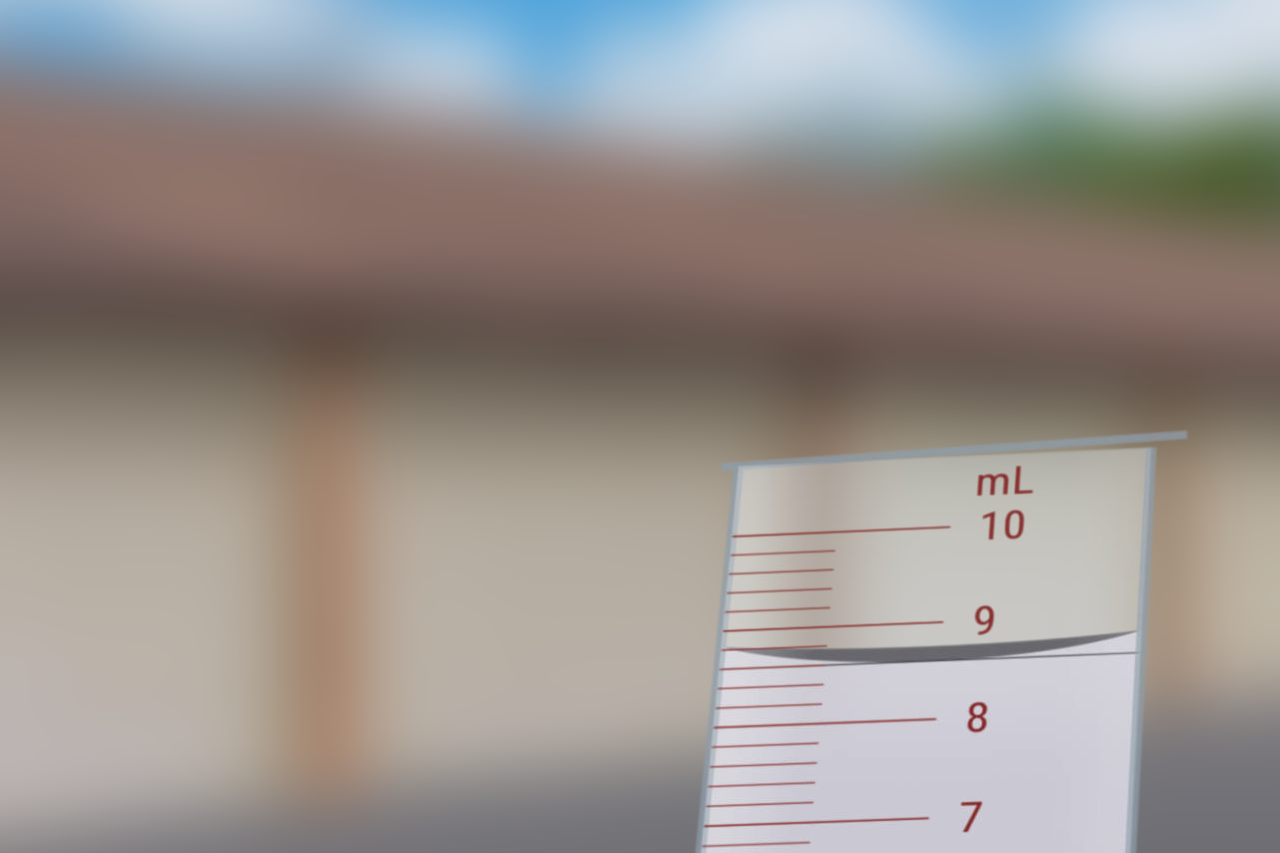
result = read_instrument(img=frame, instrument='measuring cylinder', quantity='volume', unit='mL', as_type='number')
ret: 8.6 mL
